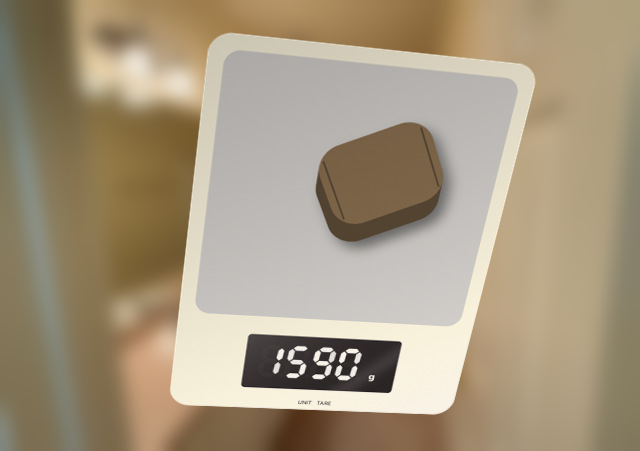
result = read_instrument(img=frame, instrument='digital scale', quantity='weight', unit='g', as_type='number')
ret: 1590 g
